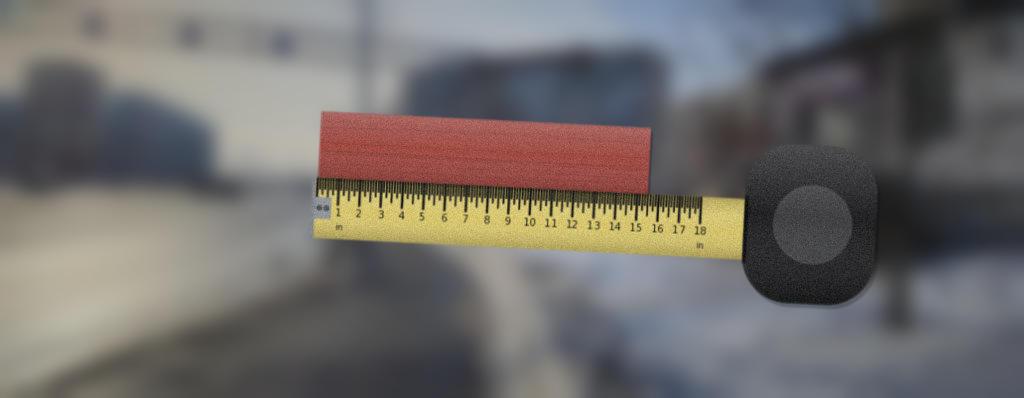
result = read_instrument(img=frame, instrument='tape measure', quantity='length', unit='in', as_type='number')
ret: 15.5 in
